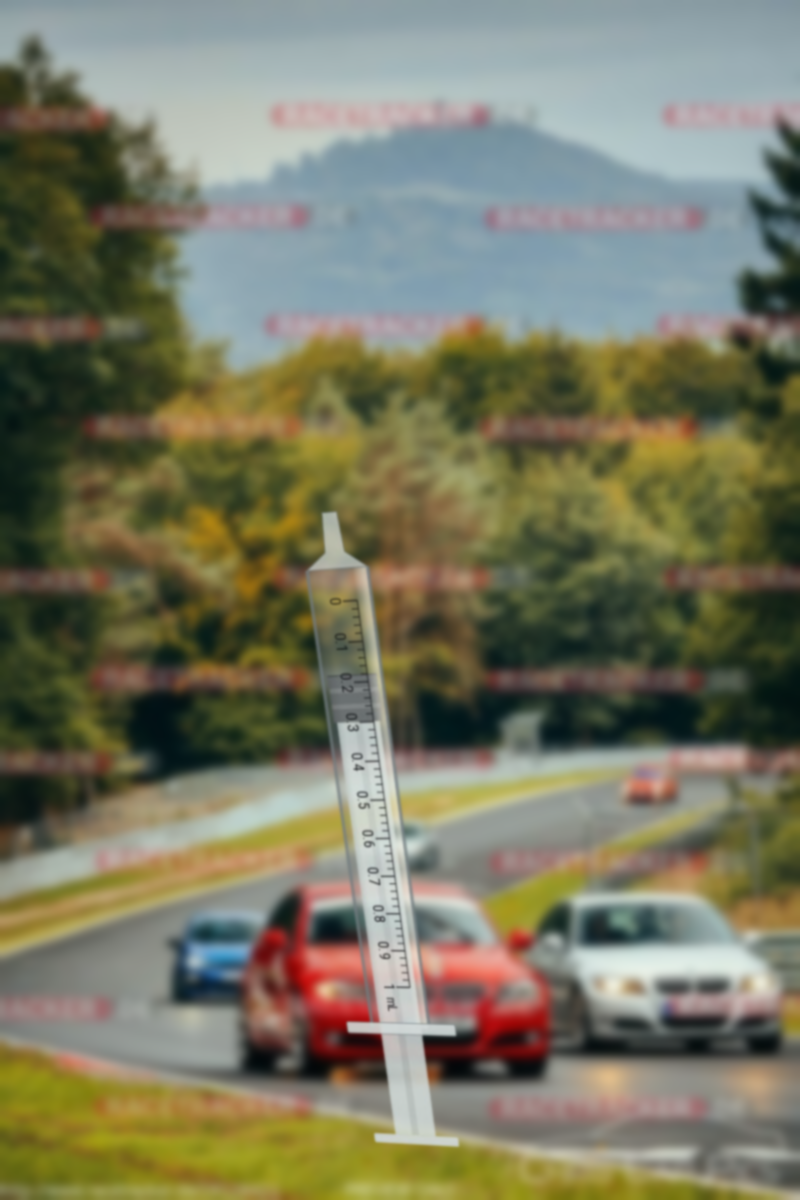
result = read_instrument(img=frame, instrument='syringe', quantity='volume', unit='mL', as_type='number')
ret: 0.18 mL
